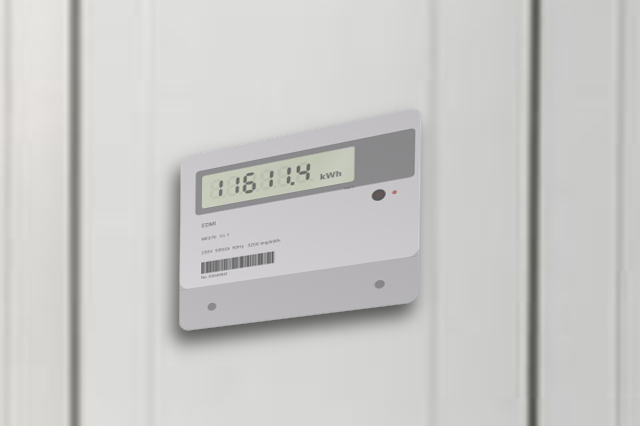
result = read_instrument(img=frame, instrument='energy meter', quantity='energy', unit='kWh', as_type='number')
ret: 11611.4 kWh
